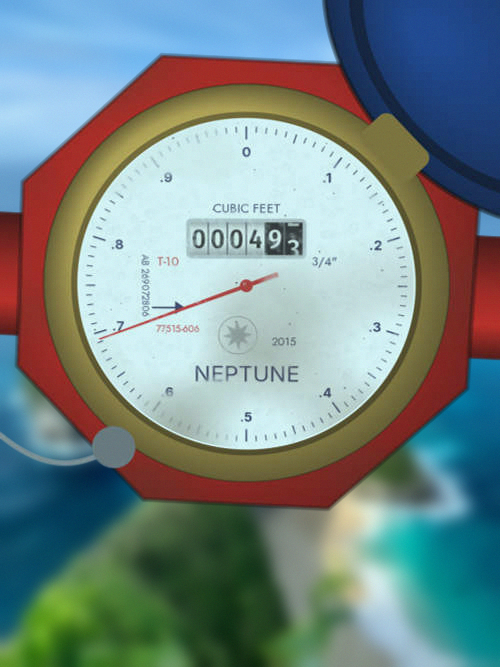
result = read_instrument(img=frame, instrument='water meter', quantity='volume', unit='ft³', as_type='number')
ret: 492.69 ft³
